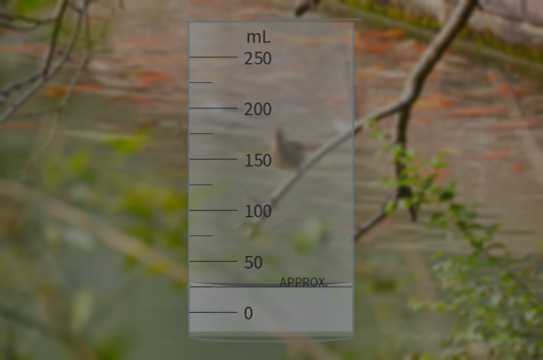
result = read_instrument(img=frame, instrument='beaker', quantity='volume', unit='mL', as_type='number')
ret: 25 mL
